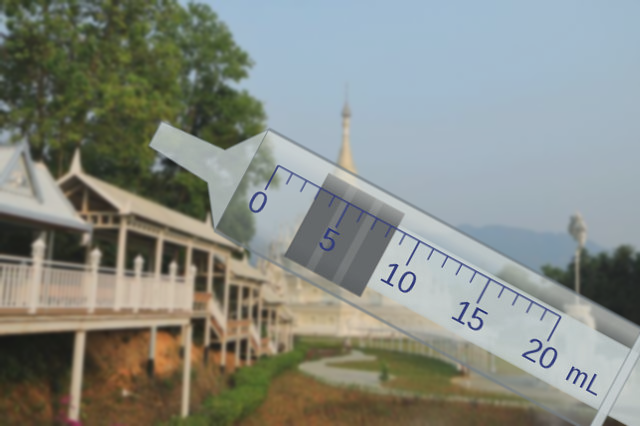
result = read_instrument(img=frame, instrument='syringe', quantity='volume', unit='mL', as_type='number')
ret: 3 mL
